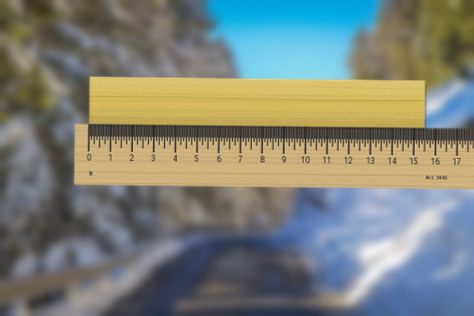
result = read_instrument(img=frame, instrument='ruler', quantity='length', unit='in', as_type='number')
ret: 15.5 in
